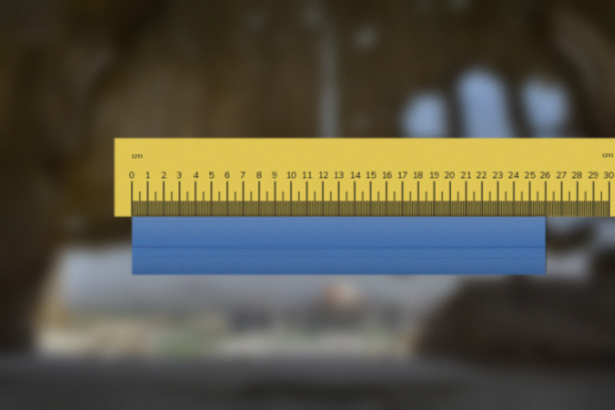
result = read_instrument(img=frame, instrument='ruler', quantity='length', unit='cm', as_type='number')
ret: 26 cm
